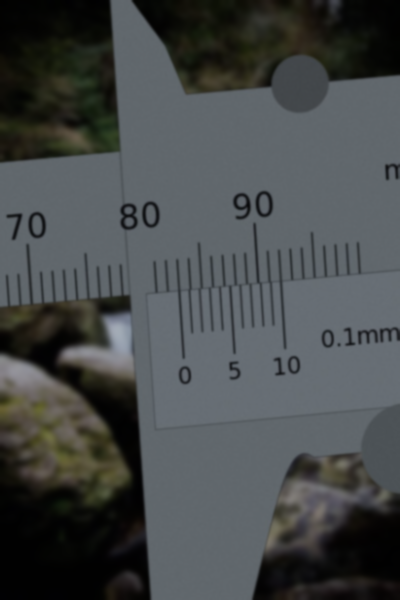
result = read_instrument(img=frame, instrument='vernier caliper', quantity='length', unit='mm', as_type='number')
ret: 83.0 mm
